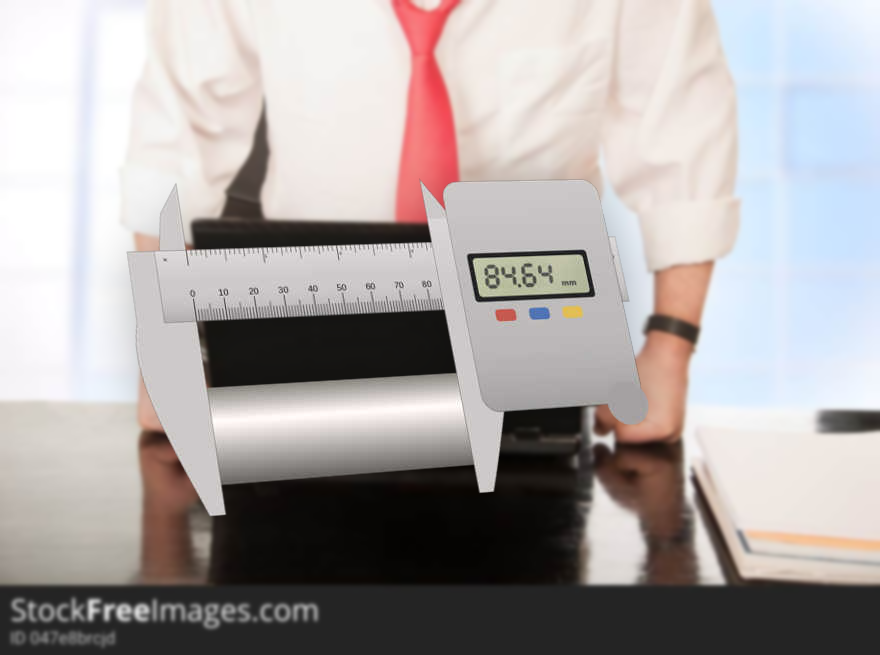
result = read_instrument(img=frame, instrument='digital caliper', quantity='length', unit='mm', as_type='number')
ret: 84.64 mm
